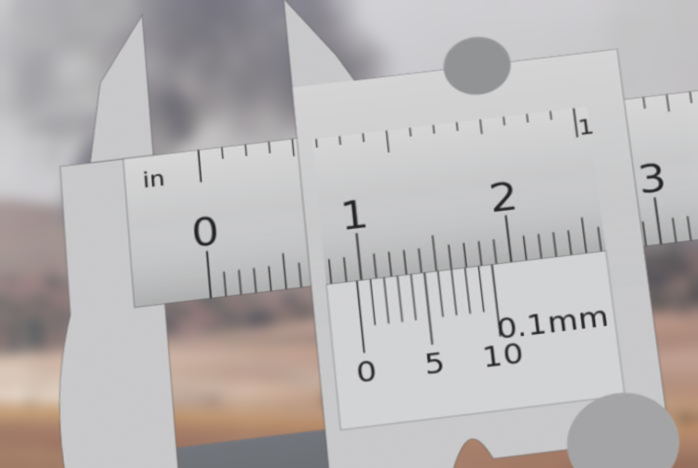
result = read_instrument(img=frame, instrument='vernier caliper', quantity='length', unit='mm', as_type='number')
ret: 9.7 mm
